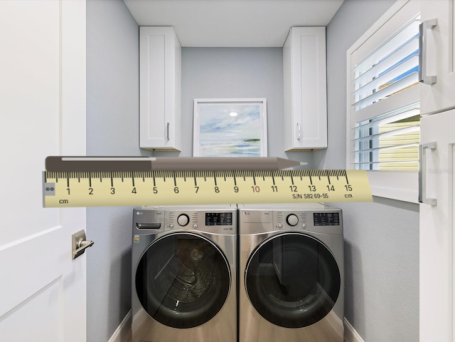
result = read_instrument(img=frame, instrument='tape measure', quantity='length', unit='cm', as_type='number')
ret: 13 cm
